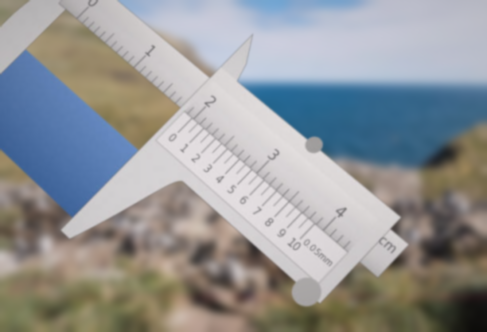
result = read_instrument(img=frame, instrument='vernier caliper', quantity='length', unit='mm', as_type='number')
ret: 19.8 mm
